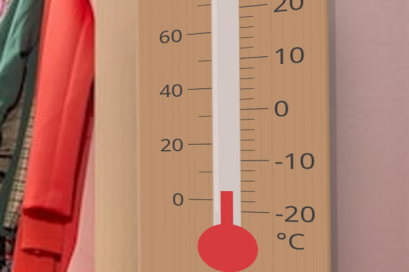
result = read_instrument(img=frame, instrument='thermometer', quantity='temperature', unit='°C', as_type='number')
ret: -16 °C
